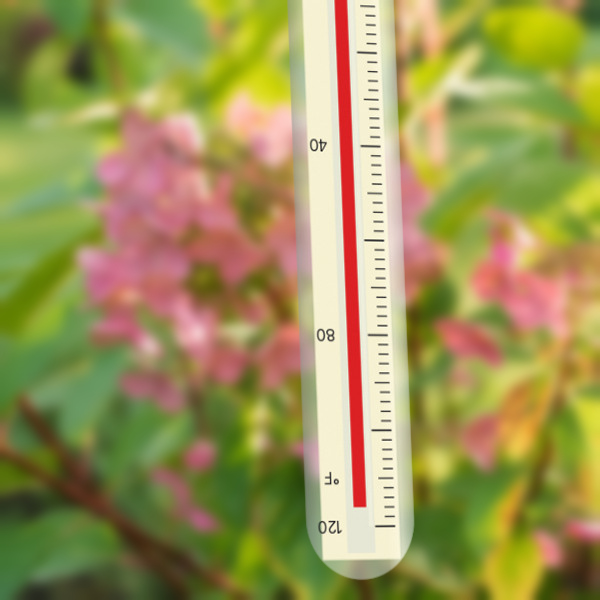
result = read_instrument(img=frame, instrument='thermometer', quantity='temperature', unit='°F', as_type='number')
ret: 116 °F
